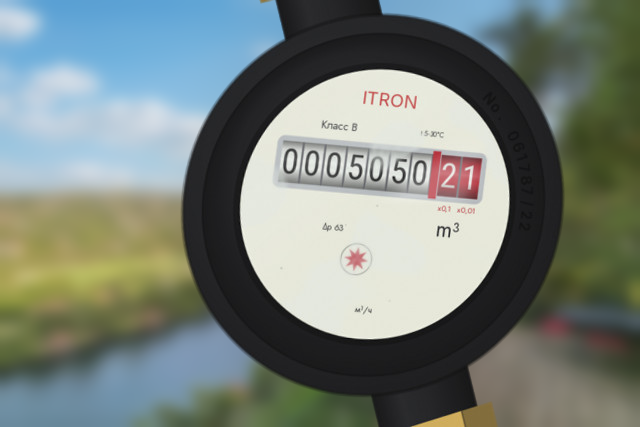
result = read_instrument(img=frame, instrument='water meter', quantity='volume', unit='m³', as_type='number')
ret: 5050.21 m³
